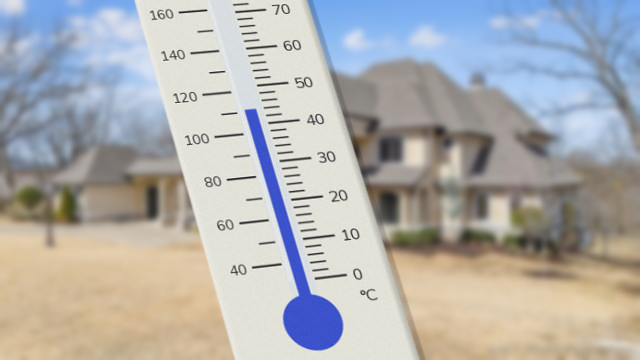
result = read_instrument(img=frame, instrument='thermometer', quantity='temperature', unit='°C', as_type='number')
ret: 44 °C
